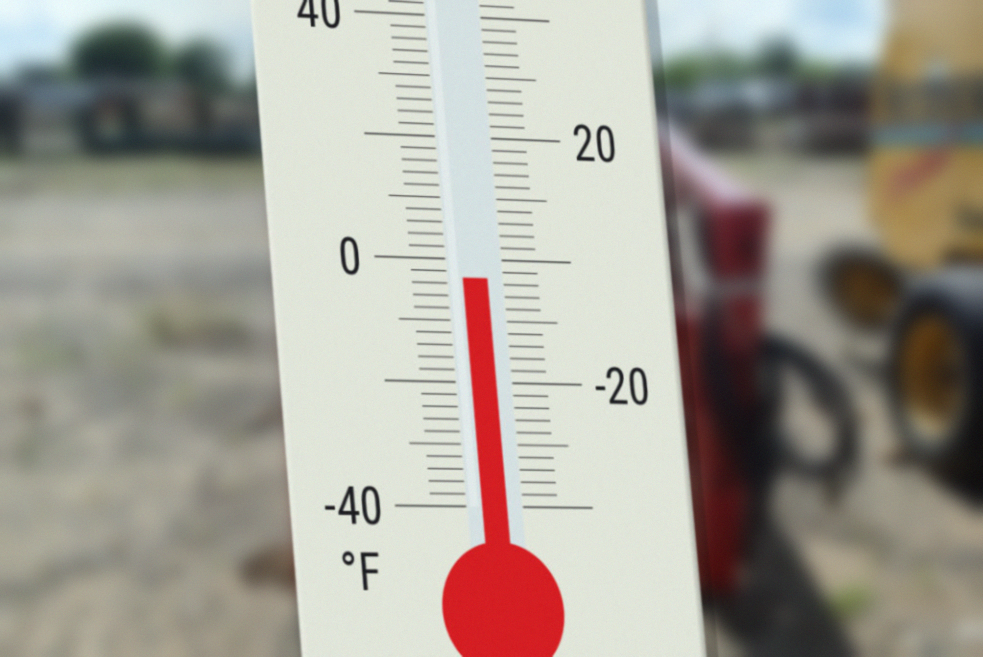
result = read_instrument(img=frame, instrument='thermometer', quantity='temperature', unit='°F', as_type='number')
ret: -3 °F
